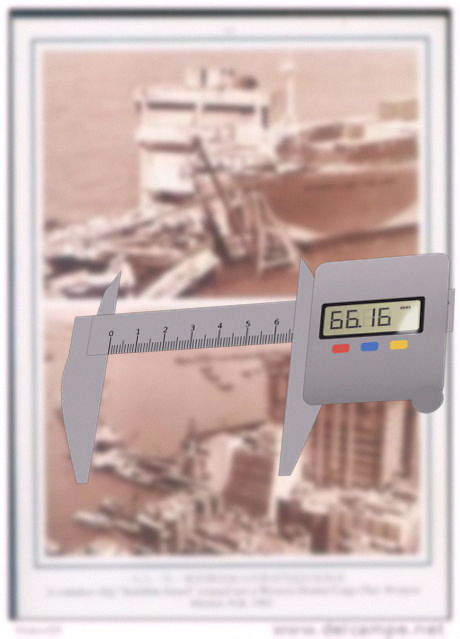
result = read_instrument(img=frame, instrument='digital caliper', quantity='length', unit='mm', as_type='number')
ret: 66.16 mm
